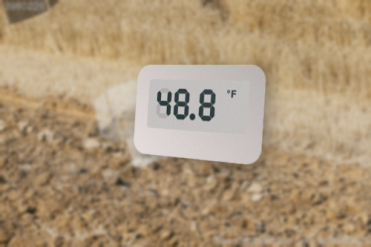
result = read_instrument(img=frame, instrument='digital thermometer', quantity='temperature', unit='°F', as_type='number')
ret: 48.8 °F
